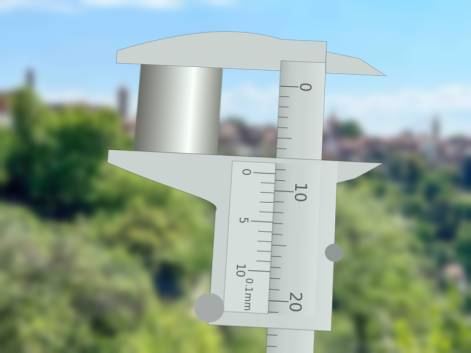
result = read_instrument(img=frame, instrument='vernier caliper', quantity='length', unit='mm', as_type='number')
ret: 8.4 mm
